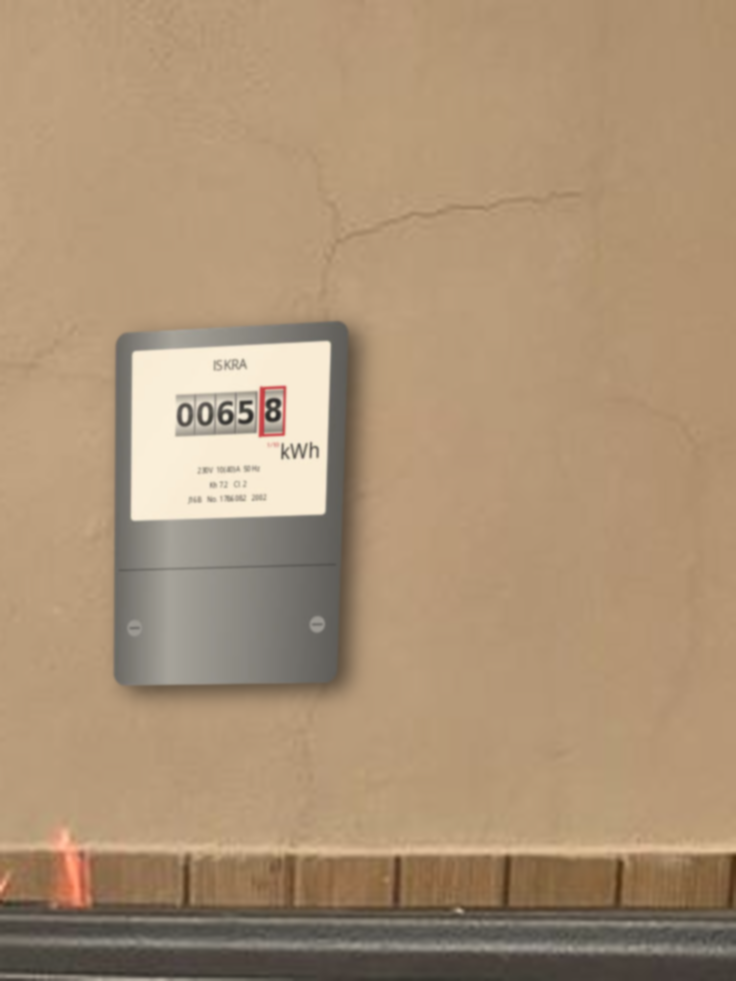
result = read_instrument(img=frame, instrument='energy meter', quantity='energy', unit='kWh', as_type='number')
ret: 65.8 kWh
